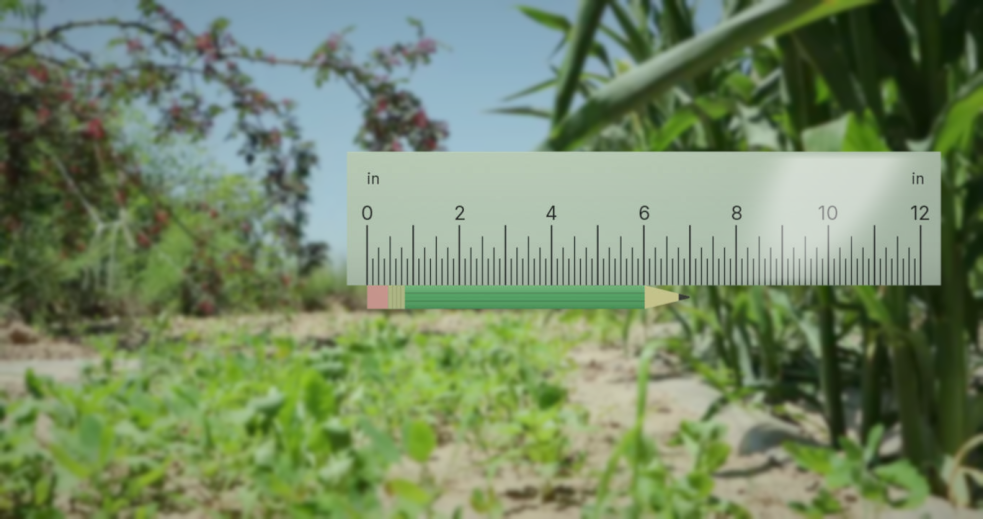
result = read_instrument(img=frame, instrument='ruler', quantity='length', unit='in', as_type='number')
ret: 7 in
